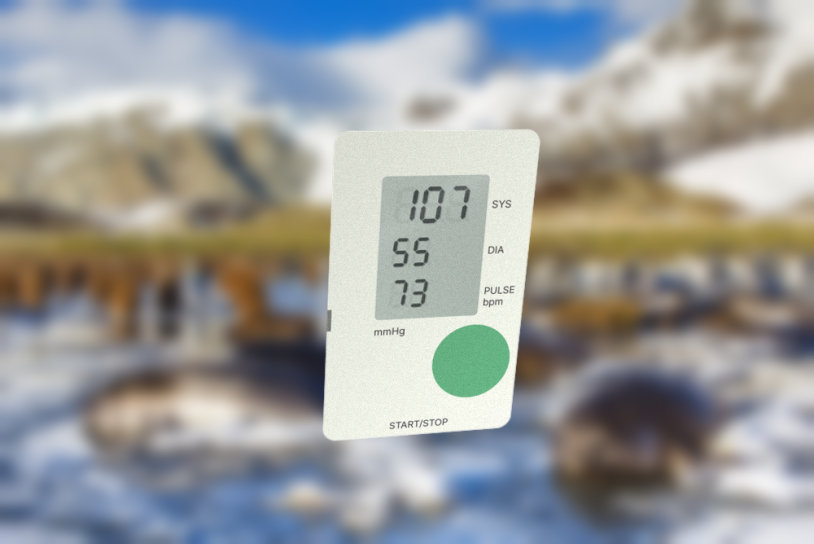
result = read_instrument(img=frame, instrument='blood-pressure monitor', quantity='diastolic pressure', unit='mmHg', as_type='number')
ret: 55 mmHg
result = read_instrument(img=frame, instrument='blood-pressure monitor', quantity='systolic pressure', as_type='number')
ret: 107 mmHg
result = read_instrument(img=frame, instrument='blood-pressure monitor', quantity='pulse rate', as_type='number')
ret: 73 bpm
